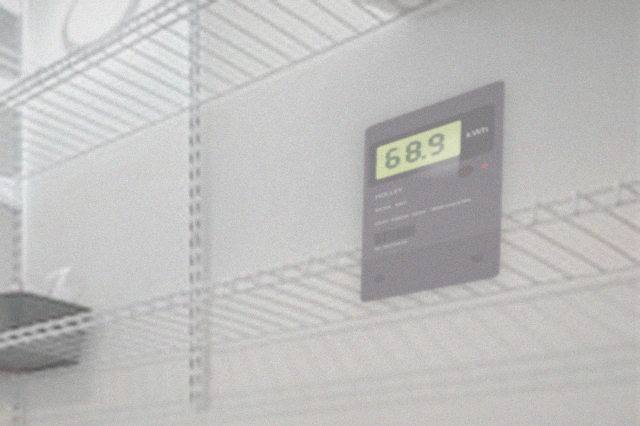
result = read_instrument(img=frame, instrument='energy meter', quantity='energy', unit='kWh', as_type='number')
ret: 68.9 kWh
